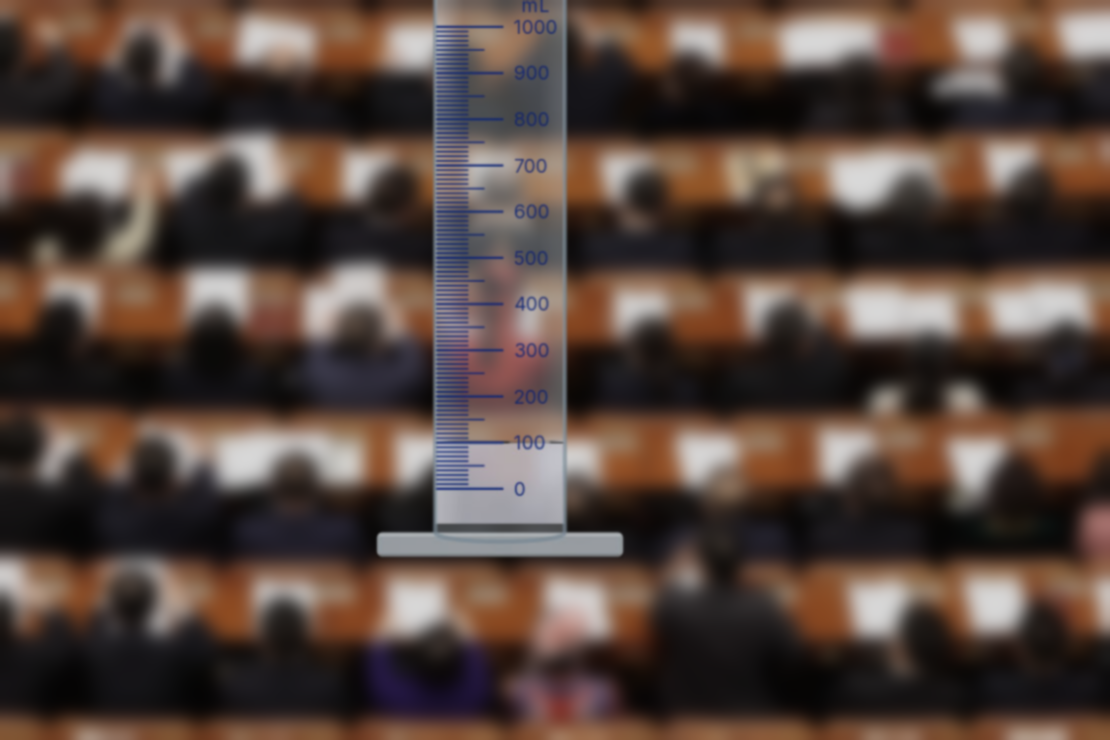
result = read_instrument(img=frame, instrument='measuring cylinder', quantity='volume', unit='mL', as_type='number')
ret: 100 mL
